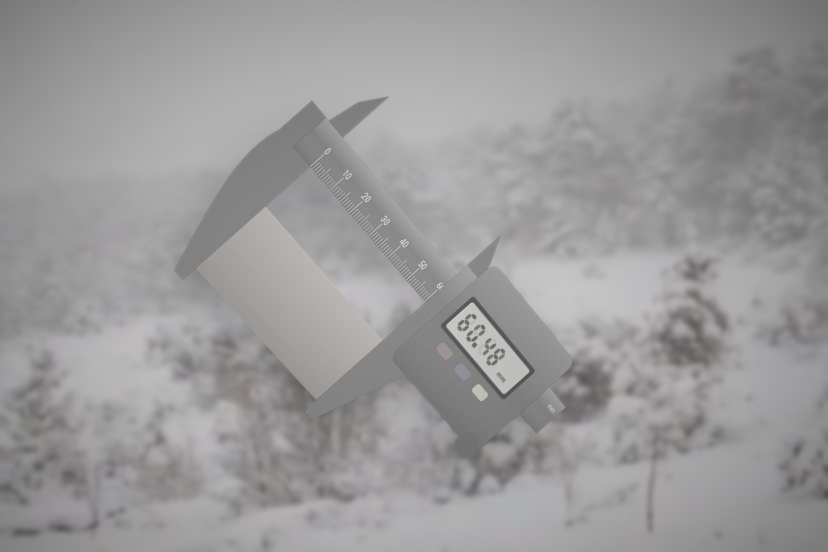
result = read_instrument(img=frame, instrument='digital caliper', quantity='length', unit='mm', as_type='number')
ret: 60.48 mm
